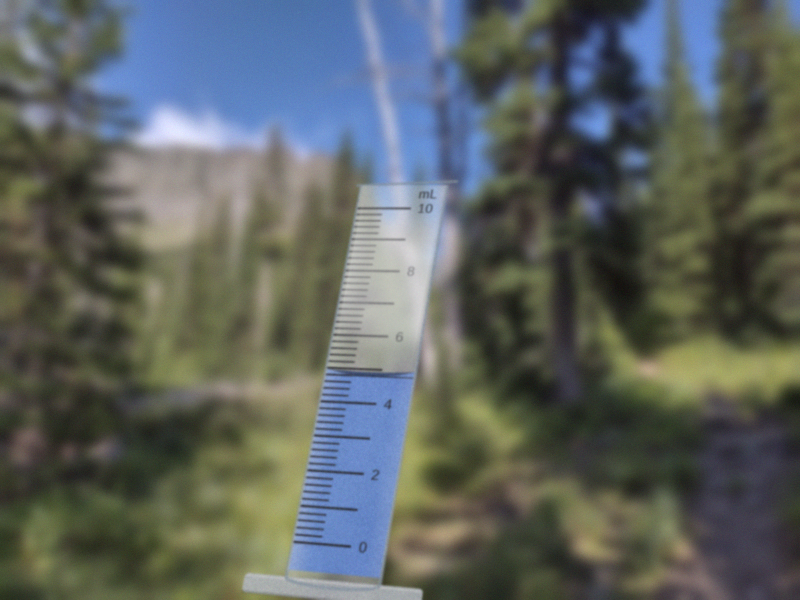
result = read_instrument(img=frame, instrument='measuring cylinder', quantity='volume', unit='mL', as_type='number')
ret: 4.8 mL
